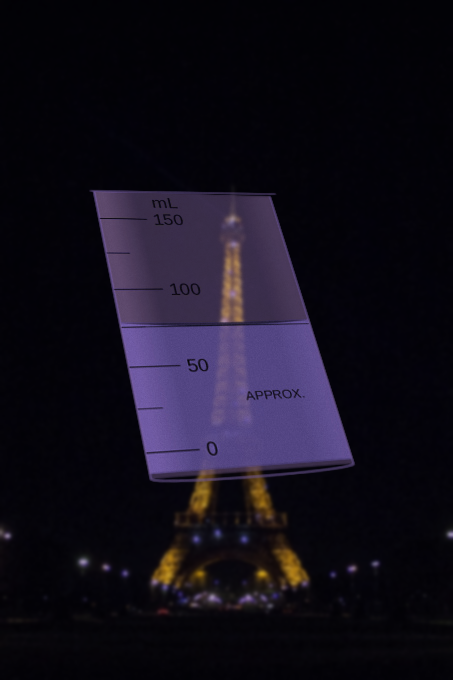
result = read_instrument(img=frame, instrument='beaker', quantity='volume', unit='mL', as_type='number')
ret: 75 mL
